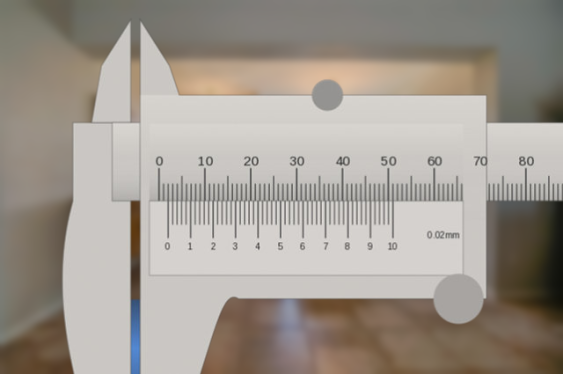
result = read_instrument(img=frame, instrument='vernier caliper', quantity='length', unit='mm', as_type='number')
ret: 2.0 mm
